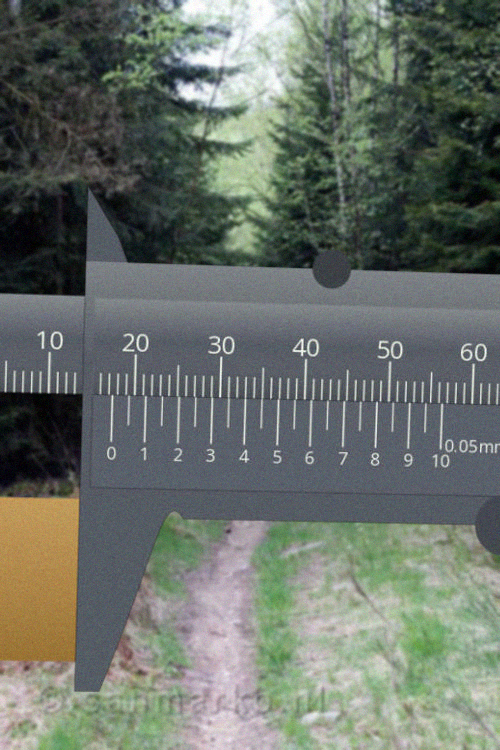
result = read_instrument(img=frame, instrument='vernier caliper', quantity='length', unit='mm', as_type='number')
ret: 17.4 mm
